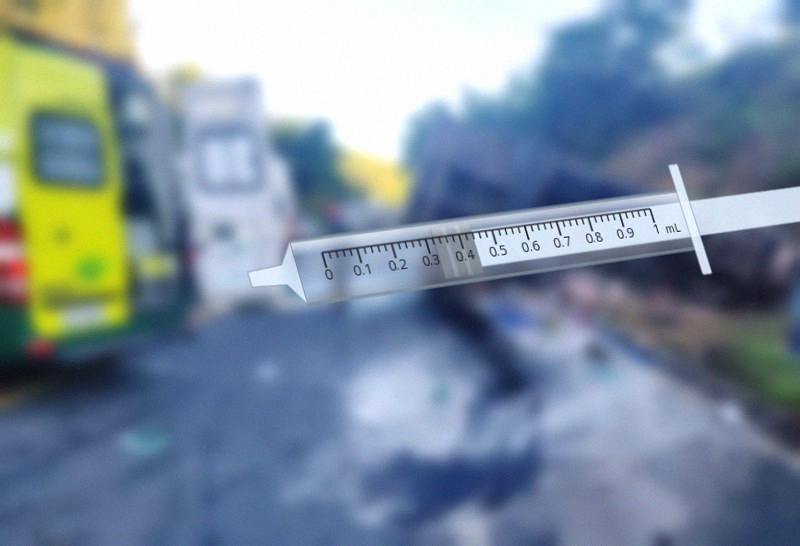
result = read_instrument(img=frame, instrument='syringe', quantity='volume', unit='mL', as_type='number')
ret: 0.32 mL
